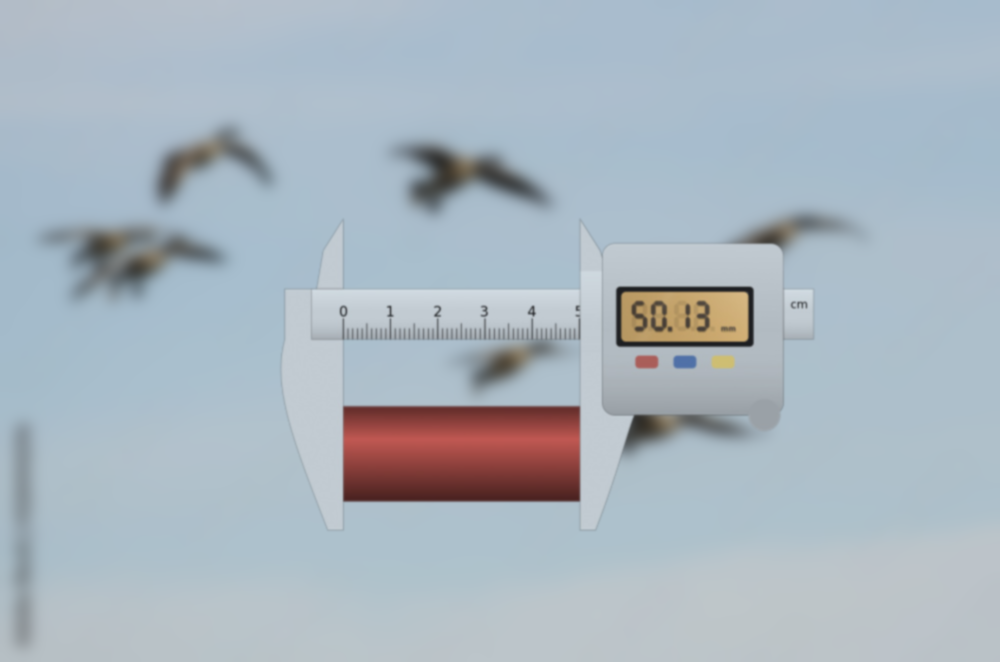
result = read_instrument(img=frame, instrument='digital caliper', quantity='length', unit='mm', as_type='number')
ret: 50.13 mm
